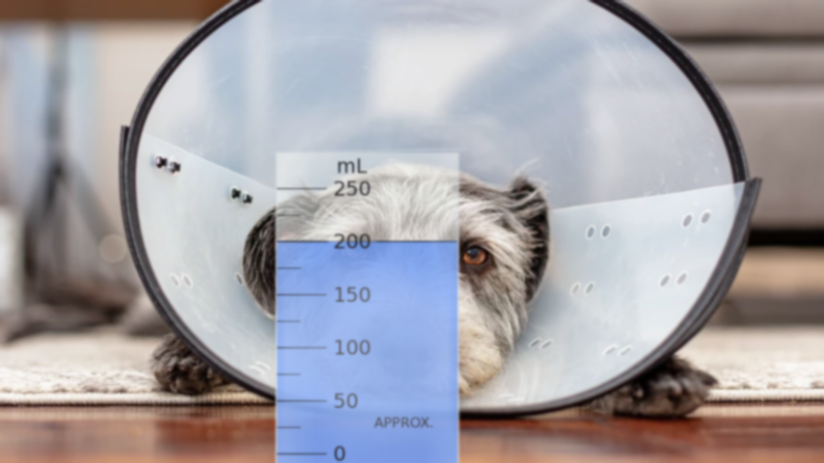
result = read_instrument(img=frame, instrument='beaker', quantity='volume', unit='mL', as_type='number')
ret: 200 mL
